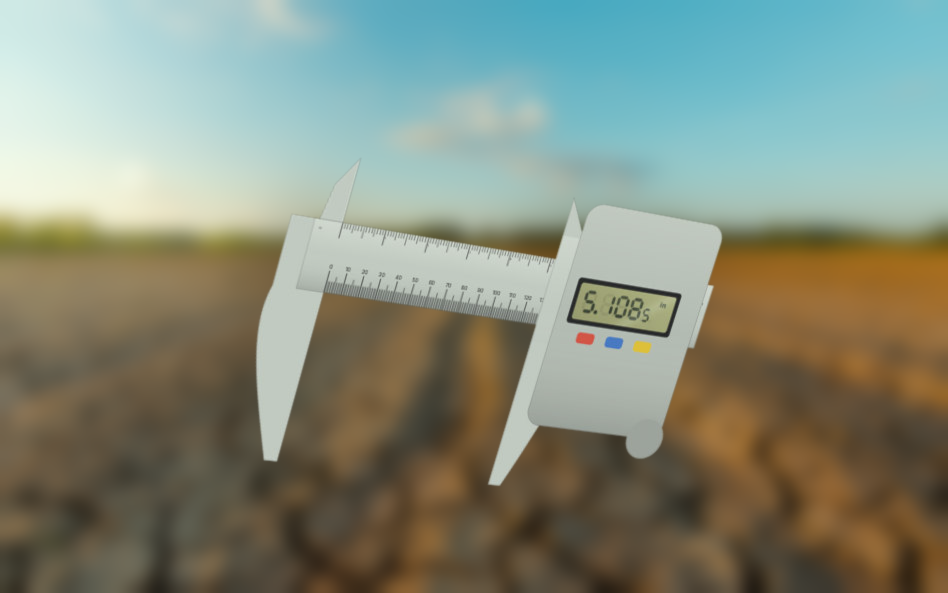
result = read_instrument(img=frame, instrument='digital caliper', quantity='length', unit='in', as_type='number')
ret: 5.1085 in
